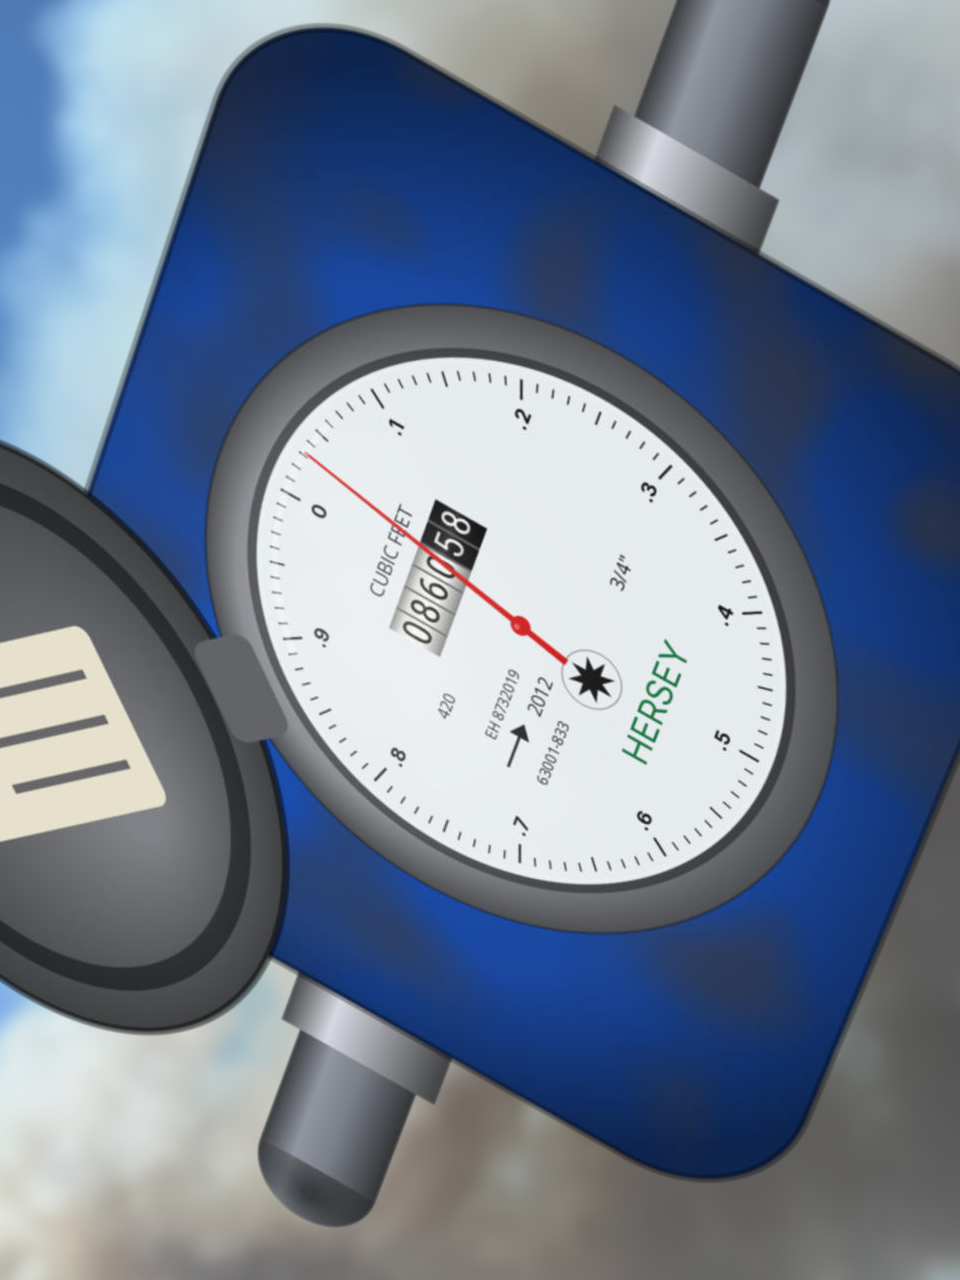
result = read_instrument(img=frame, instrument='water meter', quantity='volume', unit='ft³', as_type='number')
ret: 86058.03 ft³
